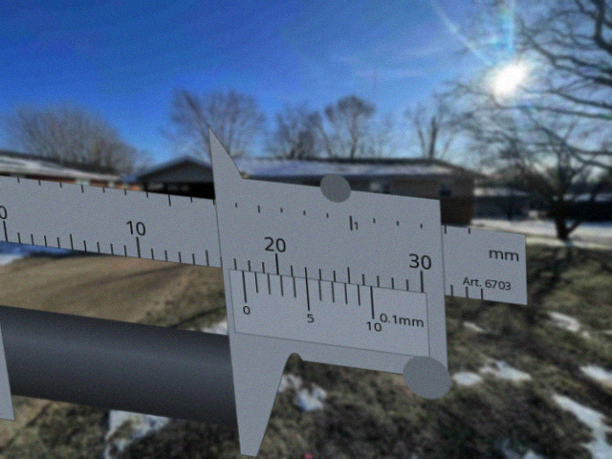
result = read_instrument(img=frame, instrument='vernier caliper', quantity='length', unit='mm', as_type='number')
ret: 17.5 mm
